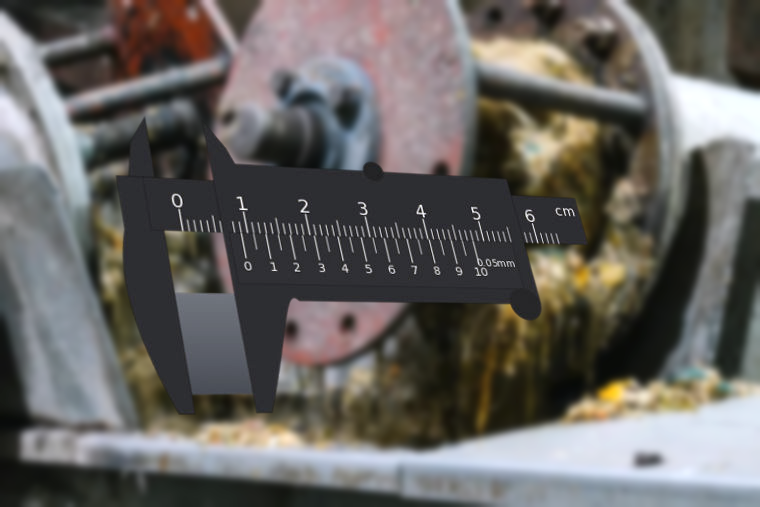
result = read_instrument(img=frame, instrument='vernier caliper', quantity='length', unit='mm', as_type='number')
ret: 9.0 mm
